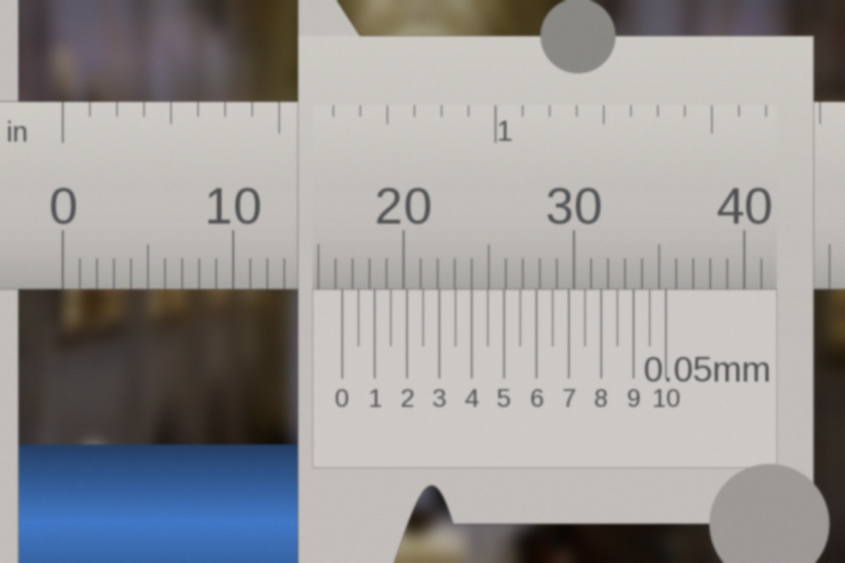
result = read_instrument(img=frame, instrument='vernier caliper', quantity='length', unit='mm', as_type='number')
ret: 16.4 mm
